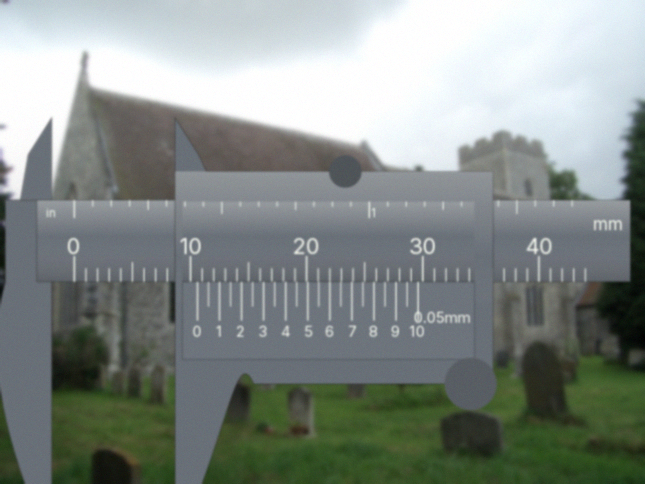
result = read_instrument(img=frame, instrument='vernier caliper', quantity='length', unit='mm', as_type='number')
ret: 10.6 mm
